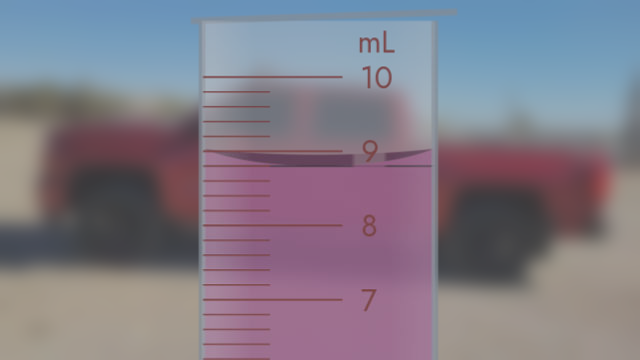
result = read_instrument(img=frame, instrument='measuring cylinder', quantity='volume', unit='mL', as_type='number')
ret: 8.8 mL
